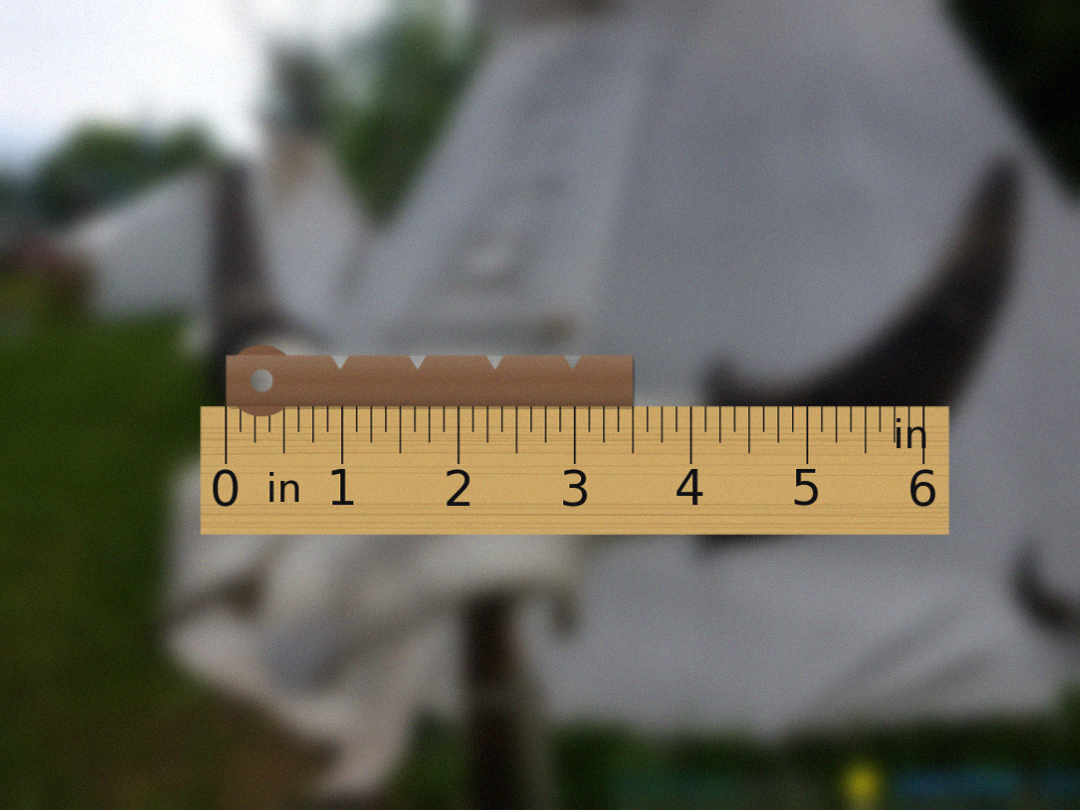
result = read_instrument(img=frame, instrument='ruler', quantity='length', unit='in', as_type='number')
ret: 3.5 in
